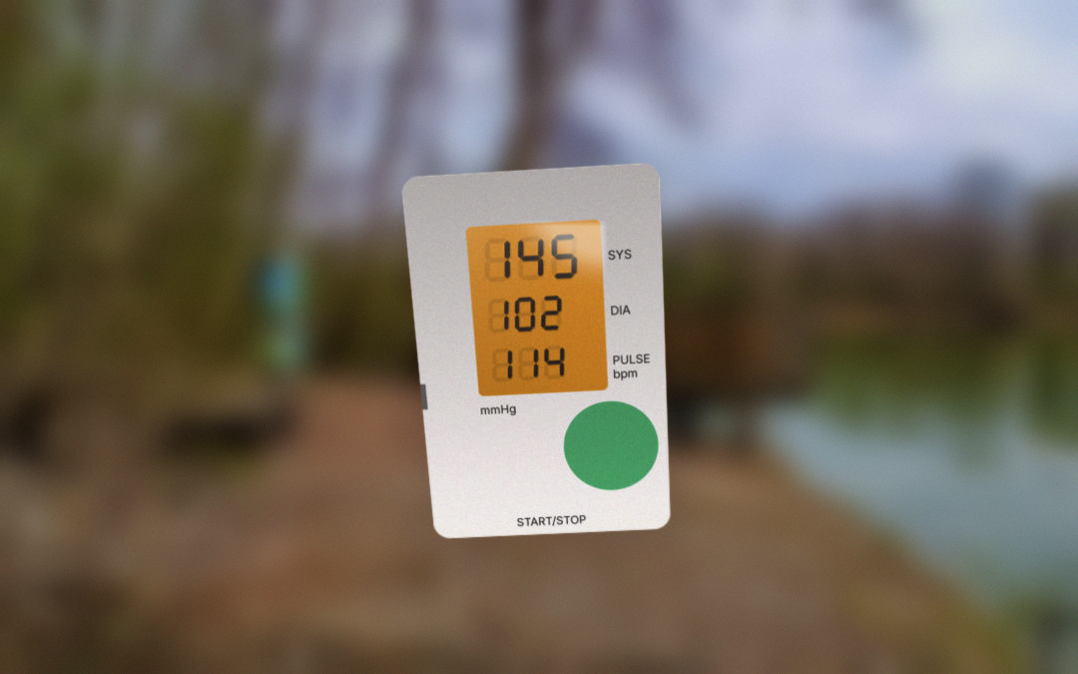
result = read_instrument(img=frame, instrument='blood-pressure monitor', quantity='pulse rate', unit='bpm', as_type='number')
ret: 114 bpm
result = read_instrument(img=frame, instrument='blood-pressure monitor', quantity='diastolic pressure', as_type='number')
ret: 102 mmHg
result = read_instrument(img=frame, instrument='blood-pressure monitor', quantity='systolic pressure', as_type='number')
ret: 145 mmHg
